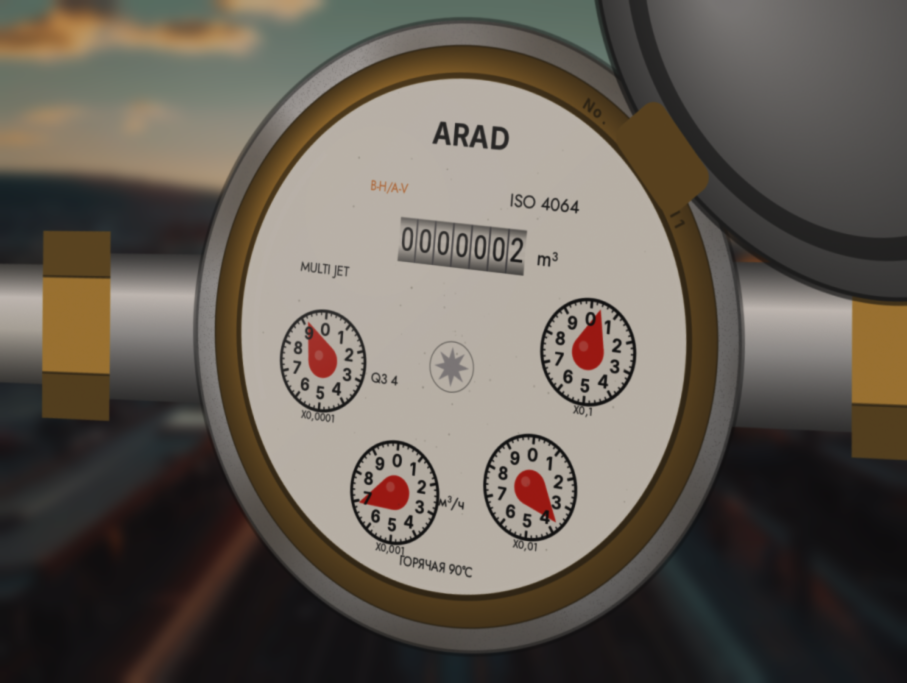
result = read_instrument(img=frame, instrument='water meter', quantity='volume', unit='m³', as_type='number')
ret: 2.0369 m³
